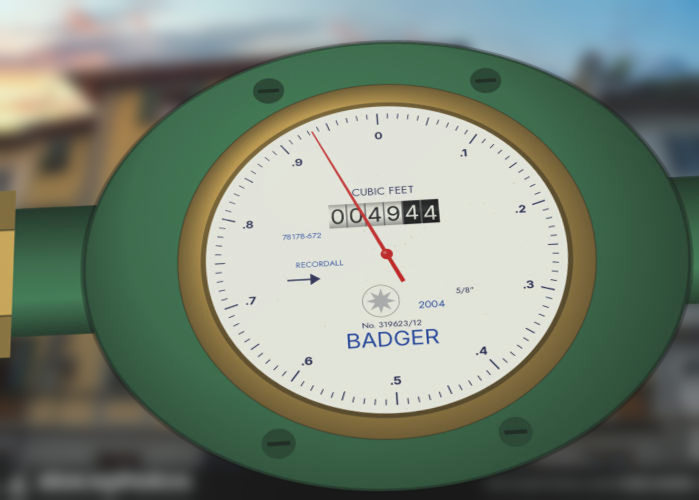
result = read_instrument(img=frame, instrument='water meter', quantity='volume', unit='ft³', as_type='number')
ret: 4943.93 ft³
